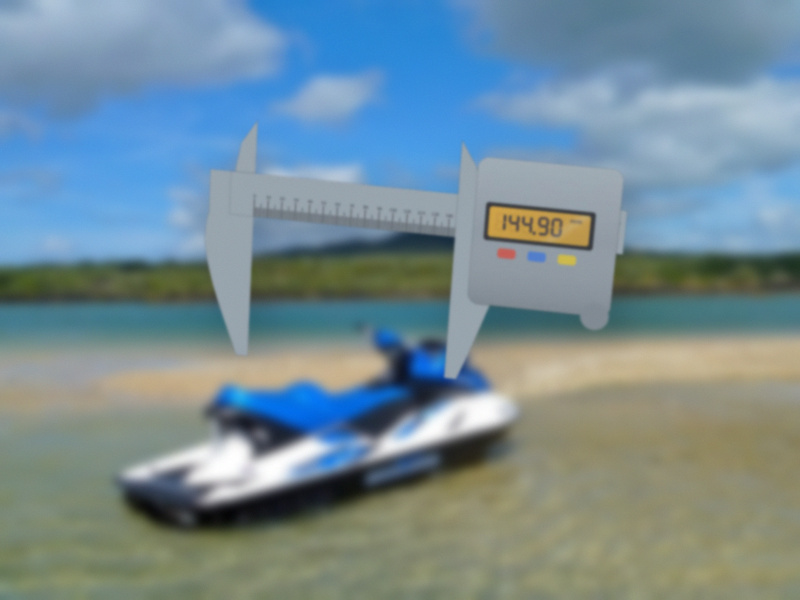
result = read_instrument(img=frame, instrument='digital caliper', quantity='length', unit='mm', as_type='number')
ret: 144.90 mm
